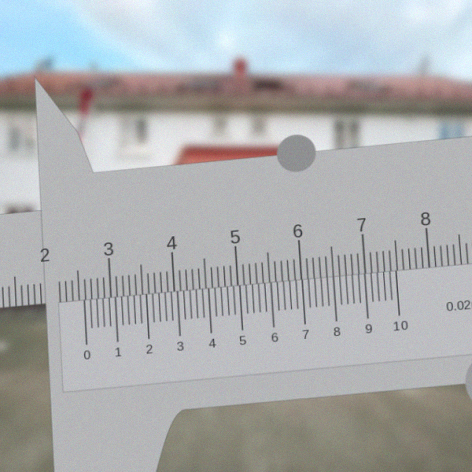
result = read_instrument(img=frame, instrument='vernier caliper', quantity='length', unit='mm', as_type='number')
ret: 25.8 mm
